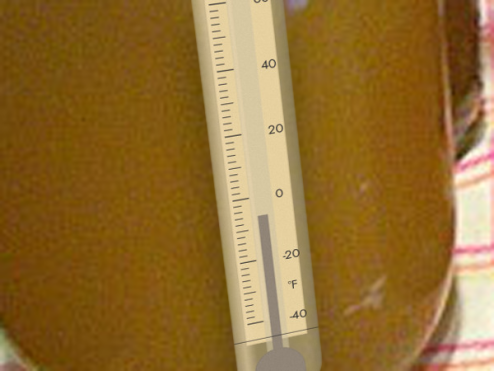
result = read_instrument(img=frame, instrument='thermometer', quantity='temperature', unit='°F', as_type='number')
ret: -6 °F
